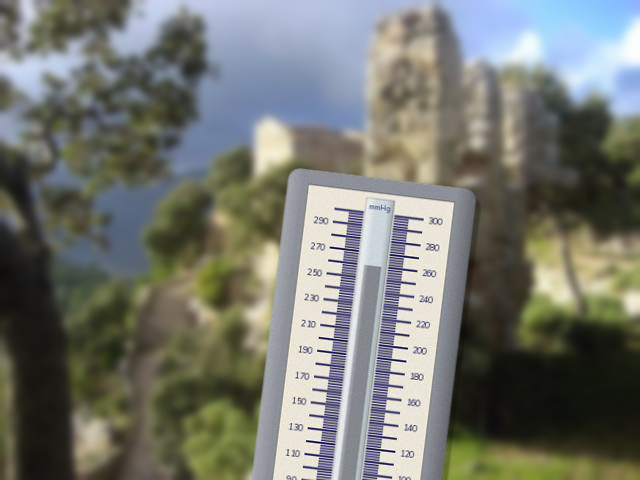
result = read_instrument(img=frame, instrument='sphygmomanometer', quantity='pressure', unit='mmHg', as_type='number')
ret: 260 mmHg
